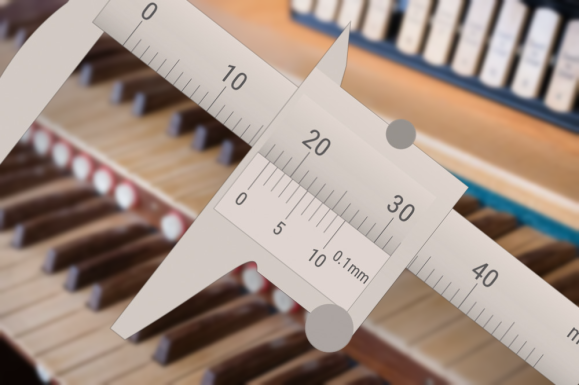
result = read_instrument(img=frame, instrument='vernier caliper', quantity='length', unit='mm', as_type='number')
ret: 17.6 mm
